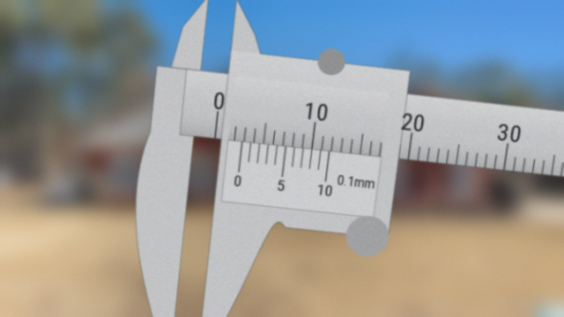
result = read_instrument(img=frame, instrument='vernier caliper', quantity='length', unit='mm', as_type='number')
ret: 2.8 mm
